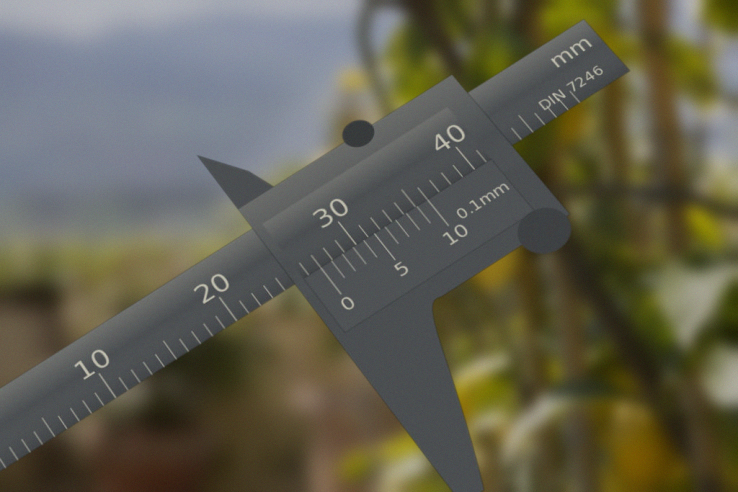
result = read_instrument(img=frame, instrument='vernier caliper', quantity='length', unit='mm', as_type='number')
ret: 27.0 mm
